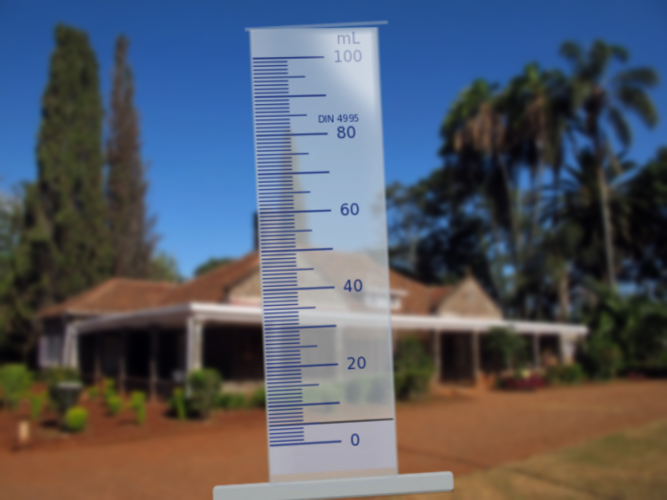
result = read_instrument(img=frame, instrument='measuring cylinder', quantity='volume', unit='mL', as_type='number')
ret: 5 mL
